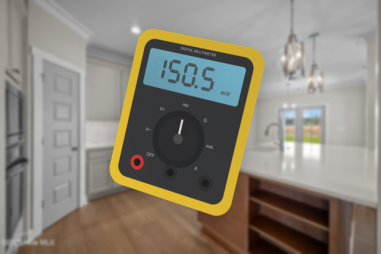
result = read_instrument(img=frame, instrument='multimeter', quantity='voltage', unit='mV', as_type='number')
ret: 150.5 mV
